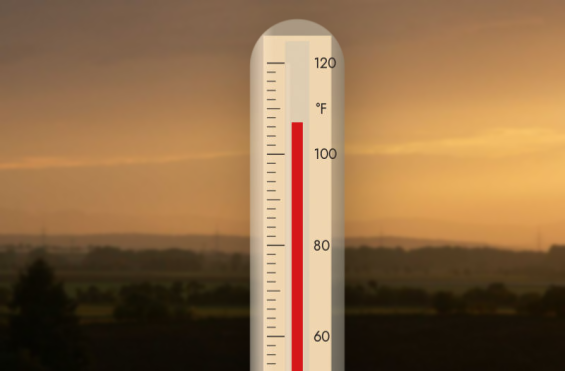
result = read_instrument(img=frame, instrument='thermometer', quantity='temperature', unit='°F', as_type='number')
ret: 107 °F
